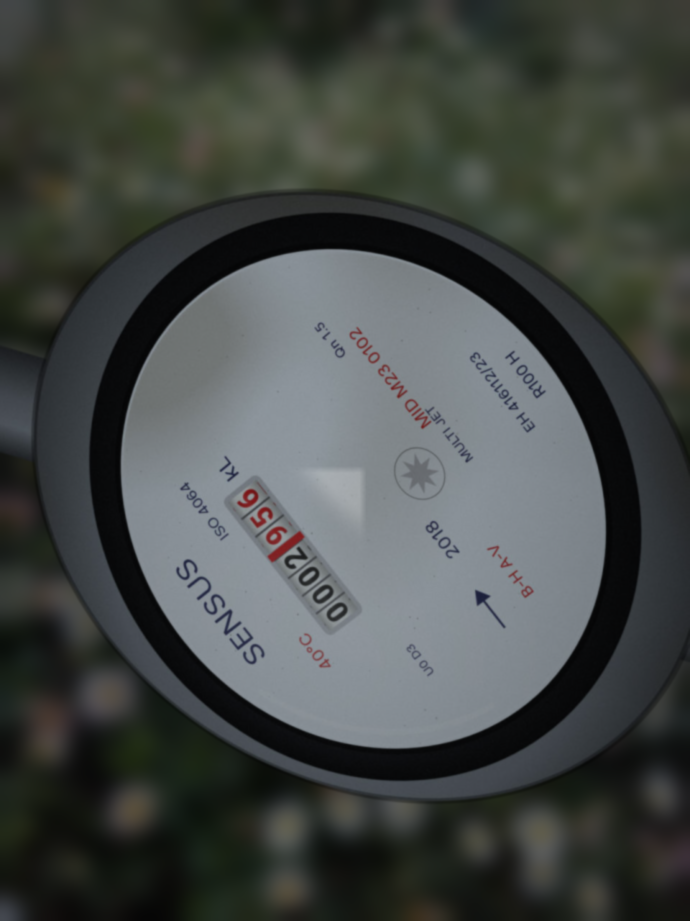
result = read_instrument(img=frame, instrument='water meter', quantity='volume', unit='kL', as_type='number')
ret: 2.956 kL
